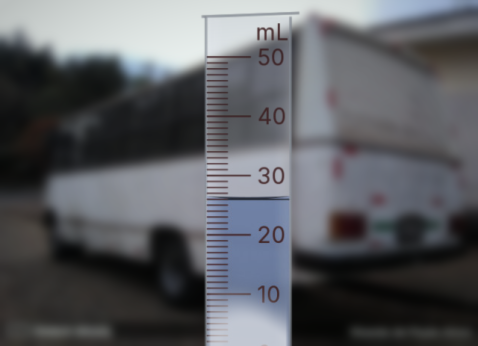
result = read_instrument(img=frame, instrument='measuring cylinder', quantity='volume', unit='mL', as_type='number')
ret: 26 mL
